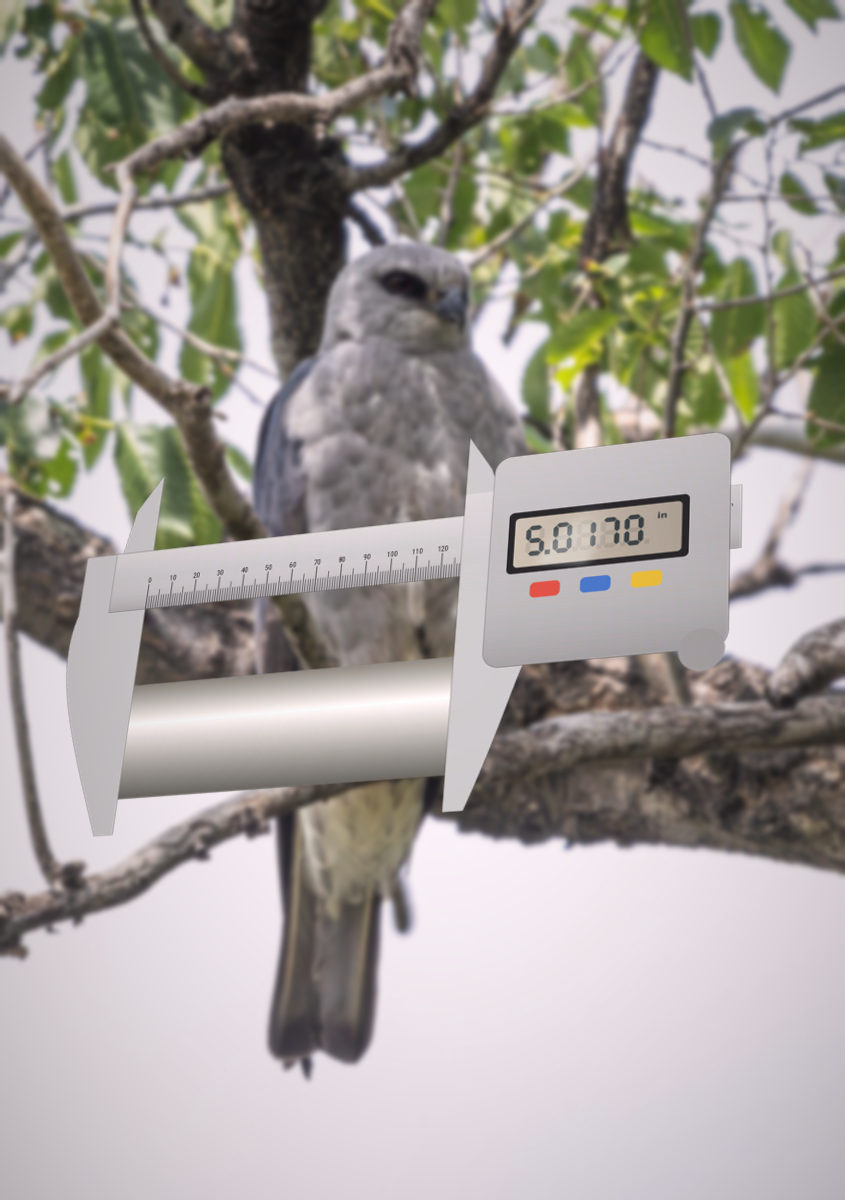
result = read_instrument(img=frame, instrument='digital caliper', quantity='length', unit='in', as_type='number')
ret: 5.0170 in
